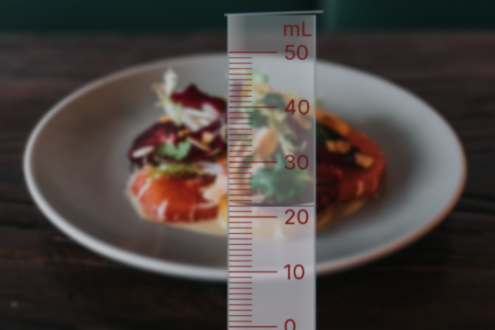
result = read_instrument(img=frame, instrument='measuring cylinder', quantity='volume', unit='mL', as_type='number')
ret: 22 mL
